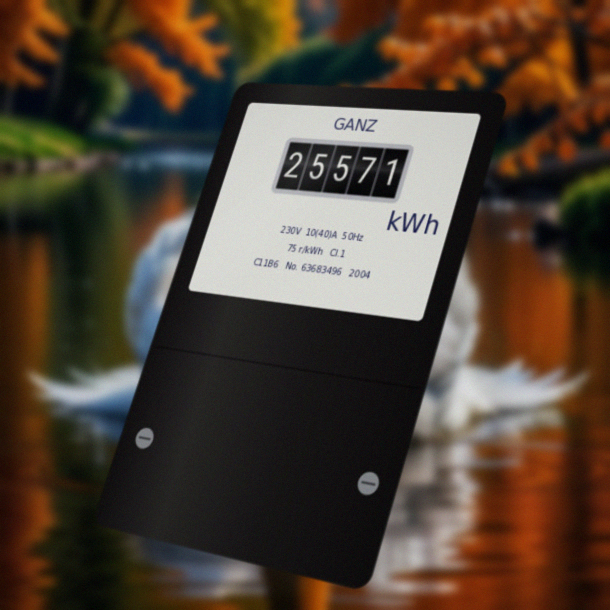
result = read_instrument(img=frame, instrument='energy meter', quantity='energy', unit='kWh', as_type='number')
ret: 25571 kWh
